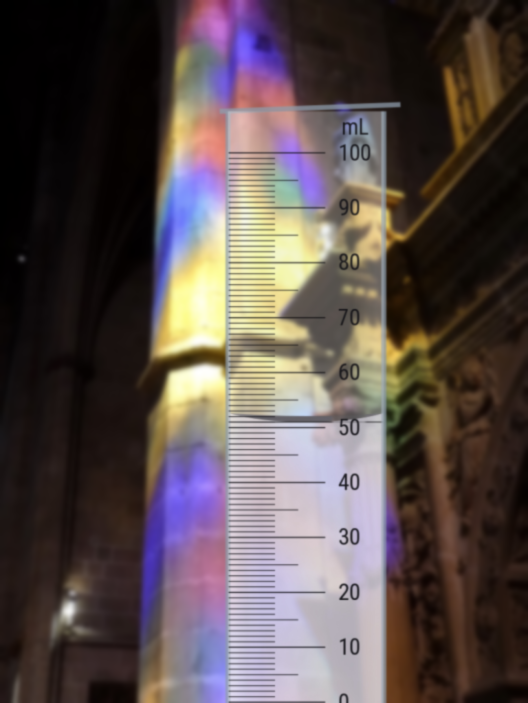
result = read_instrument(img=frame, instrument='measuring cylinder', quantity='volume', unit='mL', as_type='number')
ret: 51 mL
